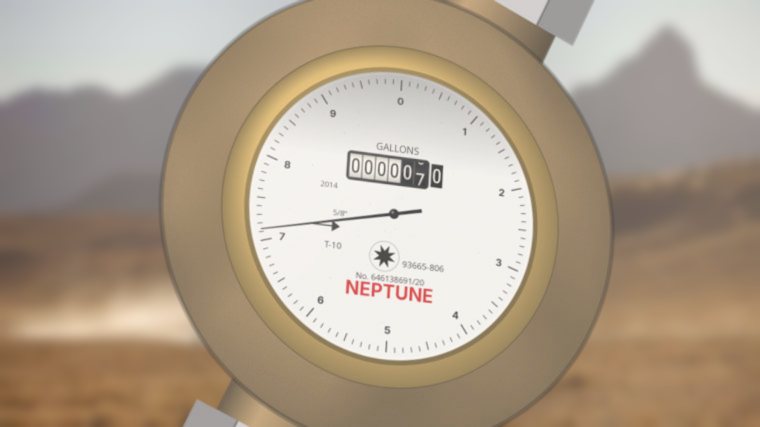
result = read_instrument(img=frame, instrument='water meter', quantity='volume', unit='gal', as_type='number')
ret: 67.1 gal
